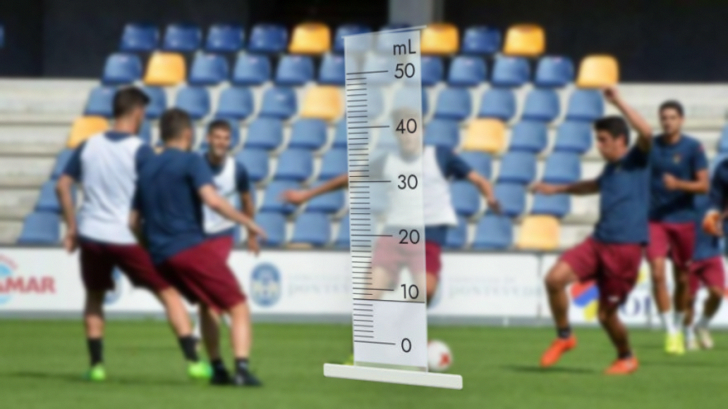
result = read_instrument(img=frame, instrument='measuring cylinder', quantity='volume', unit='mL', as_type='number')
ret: 8 mL
